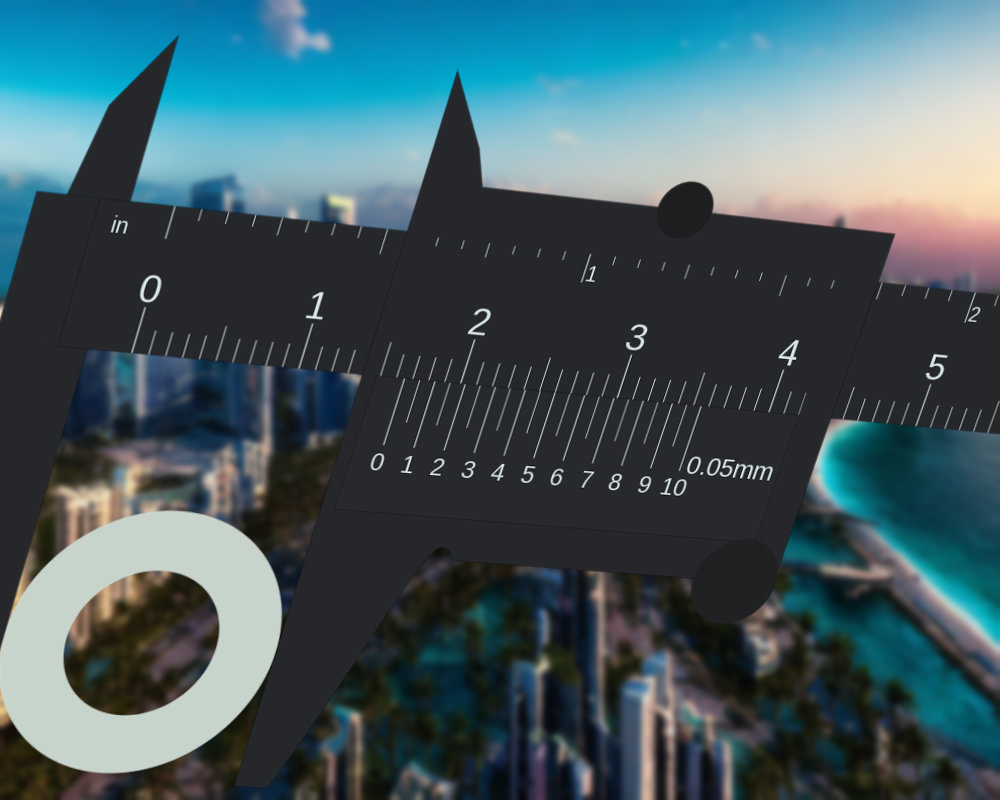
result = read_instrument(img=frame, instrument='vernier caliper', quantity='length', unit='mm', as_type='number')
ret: 16.5 mm
